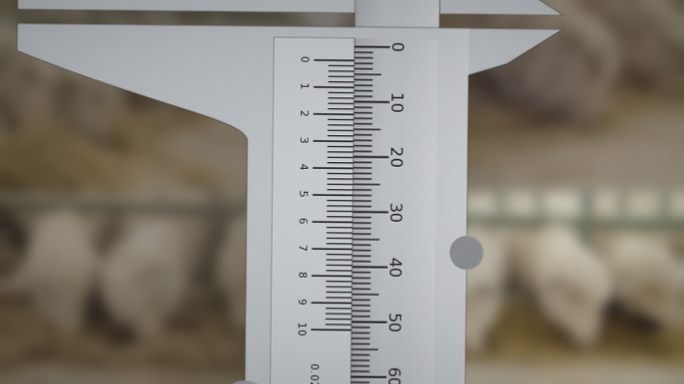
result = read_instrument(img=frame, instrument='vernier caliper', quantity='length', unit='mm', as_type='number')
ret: 2.5 mm
